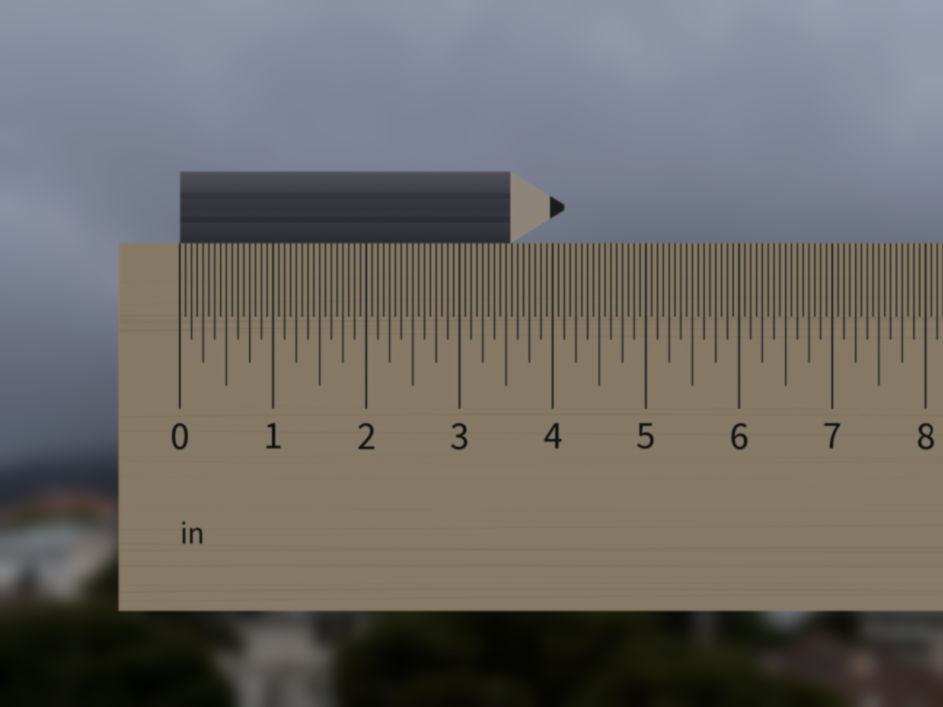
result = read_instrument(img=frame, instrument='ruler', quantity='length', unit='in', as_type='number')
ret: 4.125 in
